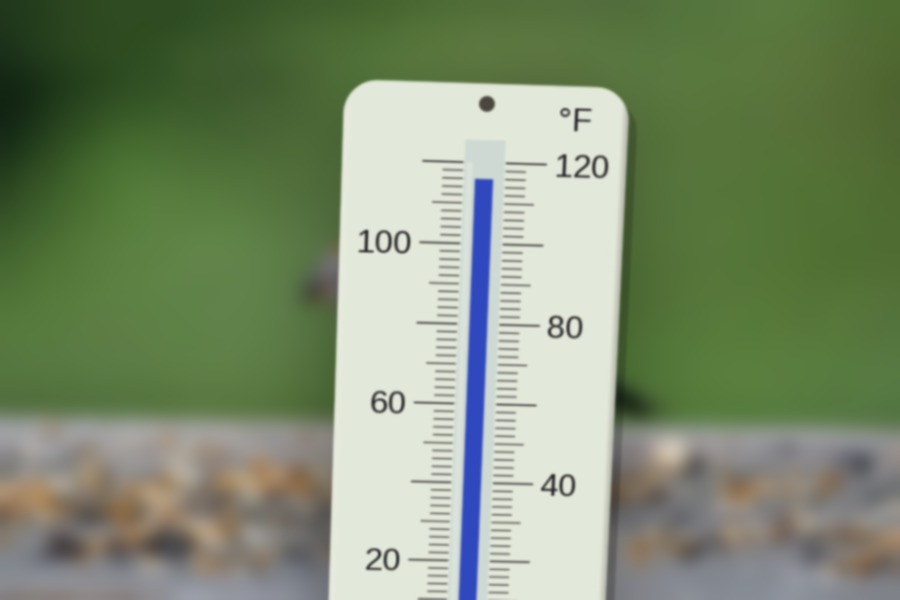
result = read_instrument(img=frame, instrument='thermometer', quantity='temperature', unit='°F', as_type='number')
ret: 116 °F
